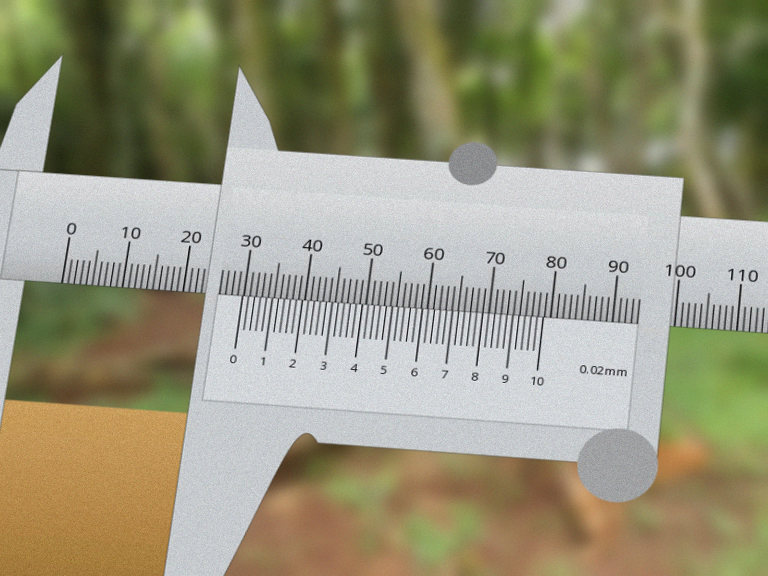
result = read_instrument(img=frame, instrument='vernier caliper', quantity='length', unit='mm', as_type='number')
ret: 29.8 mm
